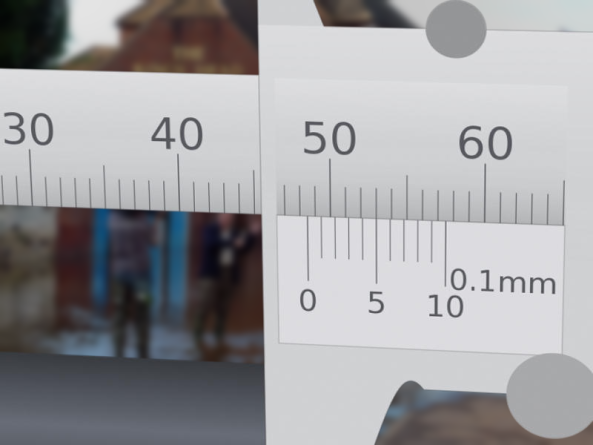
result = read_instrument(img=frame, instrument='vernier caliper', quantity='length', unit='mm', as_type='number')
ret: 48.5 mm
